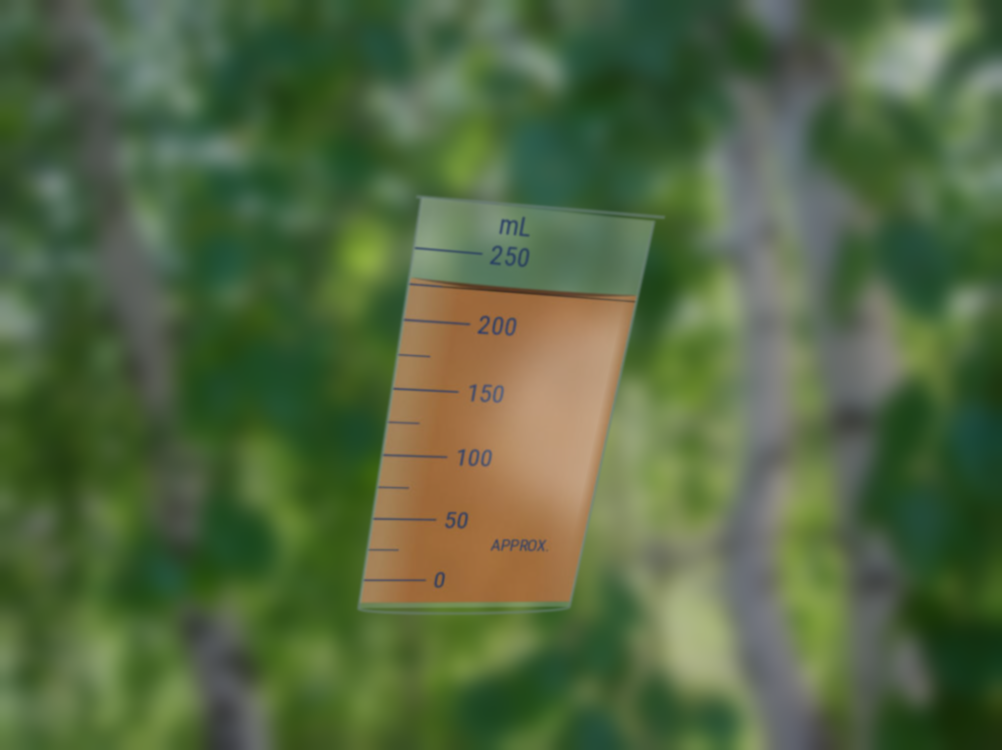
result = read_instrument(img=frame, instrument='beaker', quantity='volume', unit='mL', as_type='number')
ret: 225 mL
